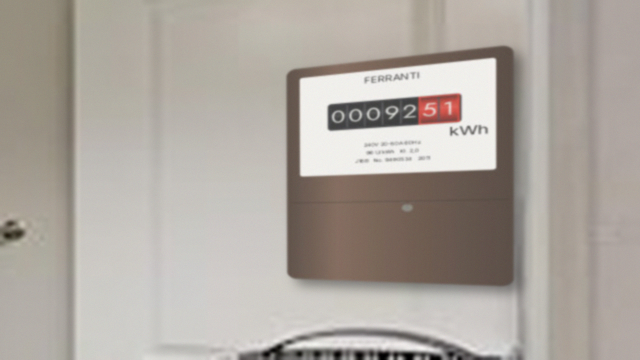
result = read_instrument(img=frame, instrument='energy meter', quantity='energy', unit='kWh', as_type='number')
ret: 92.51 kWh
